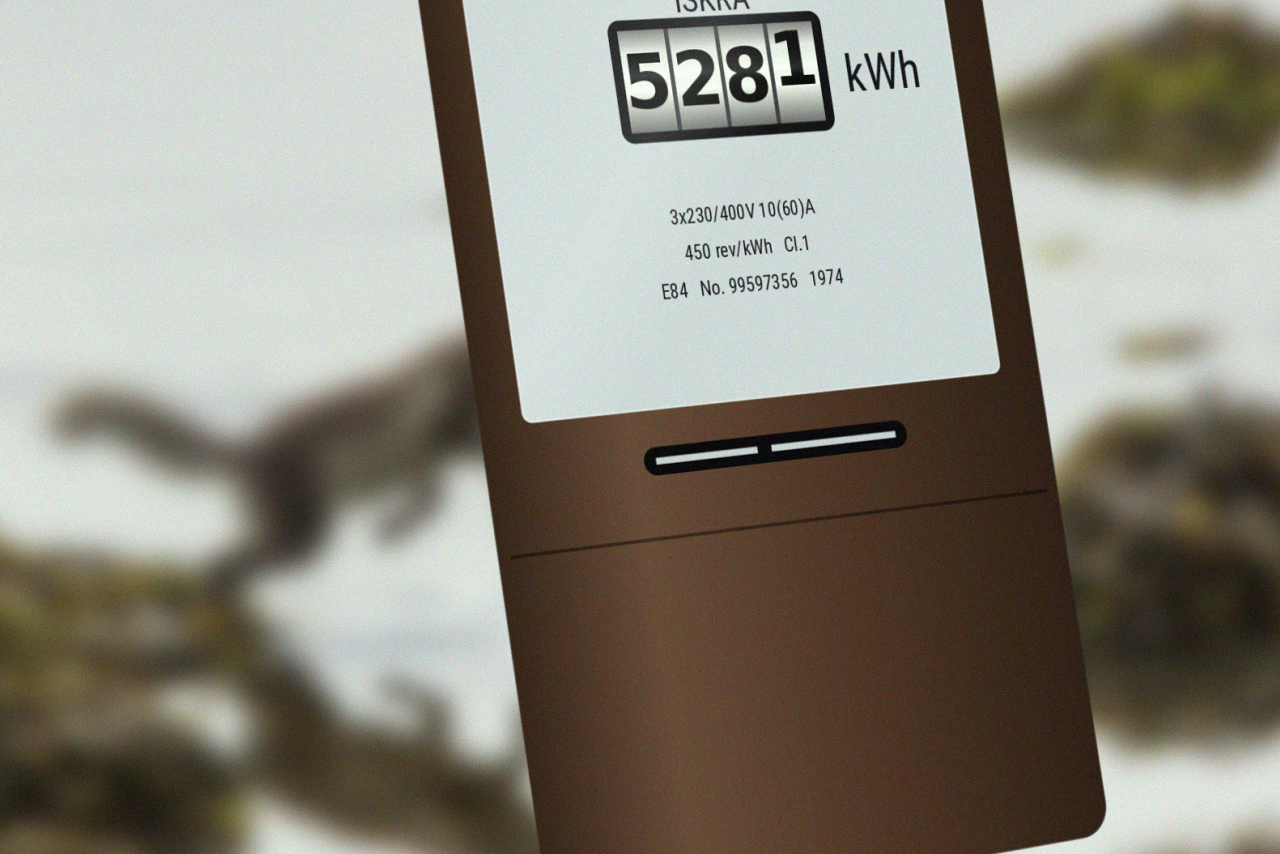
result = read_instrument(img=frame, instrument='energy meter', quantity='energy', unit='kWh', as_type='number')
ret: 5281 kWh
